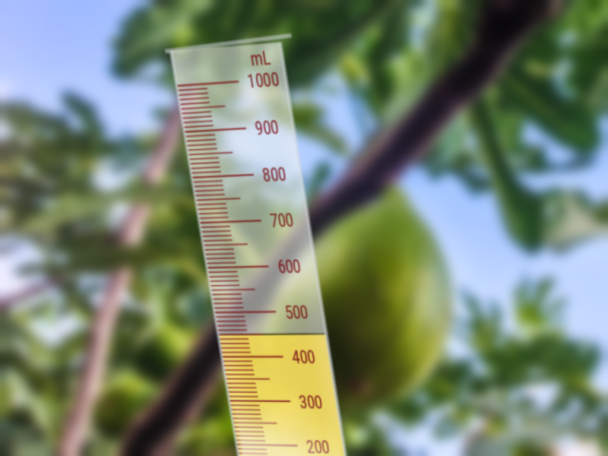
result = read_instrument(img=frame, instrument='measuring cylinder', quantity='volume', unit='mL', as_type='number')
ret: 450 mL
